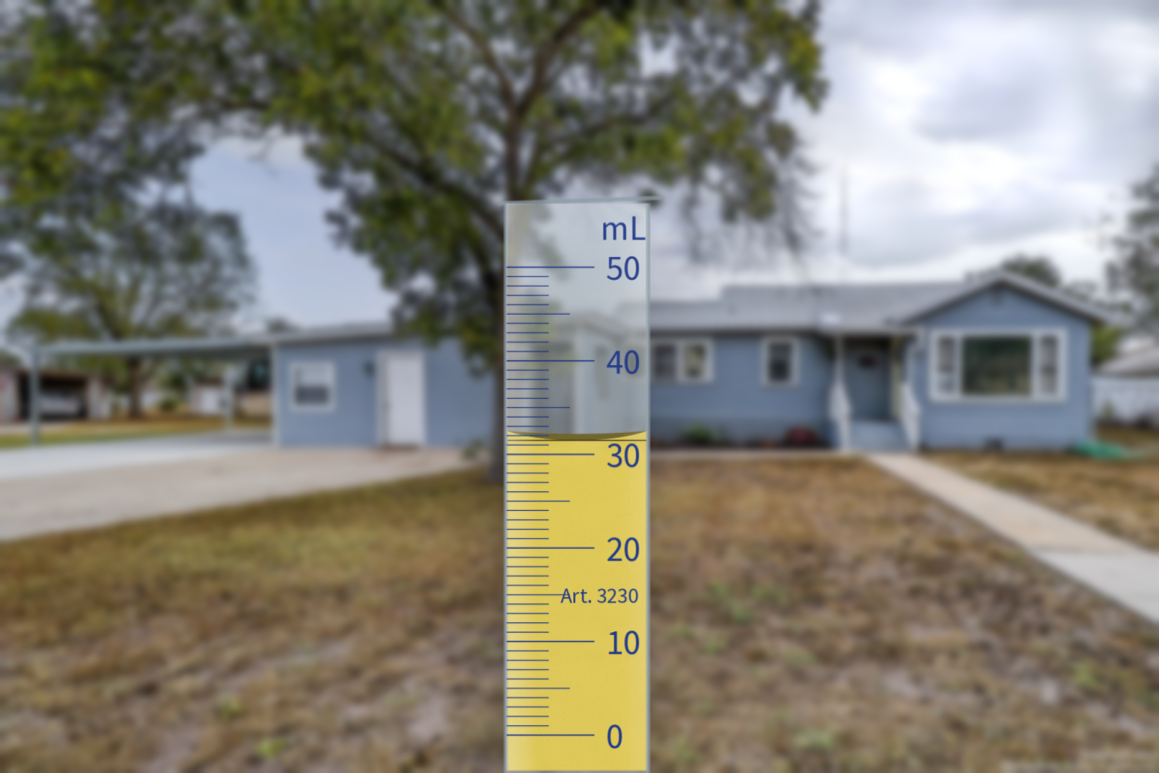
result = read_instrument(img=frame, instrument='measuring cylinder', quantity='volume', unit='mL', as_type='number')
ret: 31.5 mL
